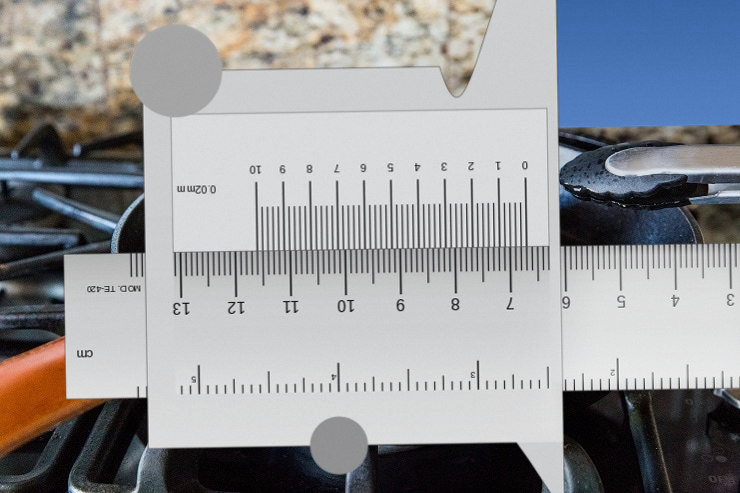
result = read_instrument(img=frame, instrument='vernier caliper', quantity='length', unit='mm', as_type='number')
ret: 67.0 mm
